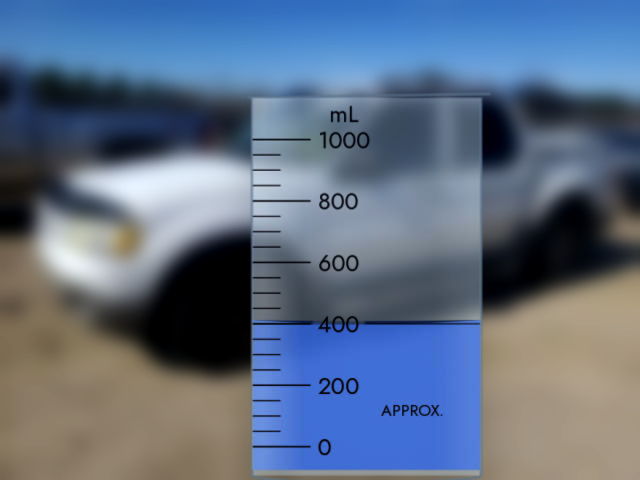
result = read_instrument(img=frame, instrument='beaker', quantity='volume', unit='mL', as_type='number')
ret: 400 mL
